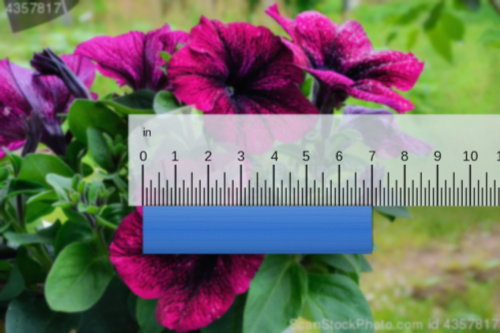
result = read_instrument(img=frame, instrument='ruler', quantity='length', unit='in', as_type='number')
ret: 7 in
